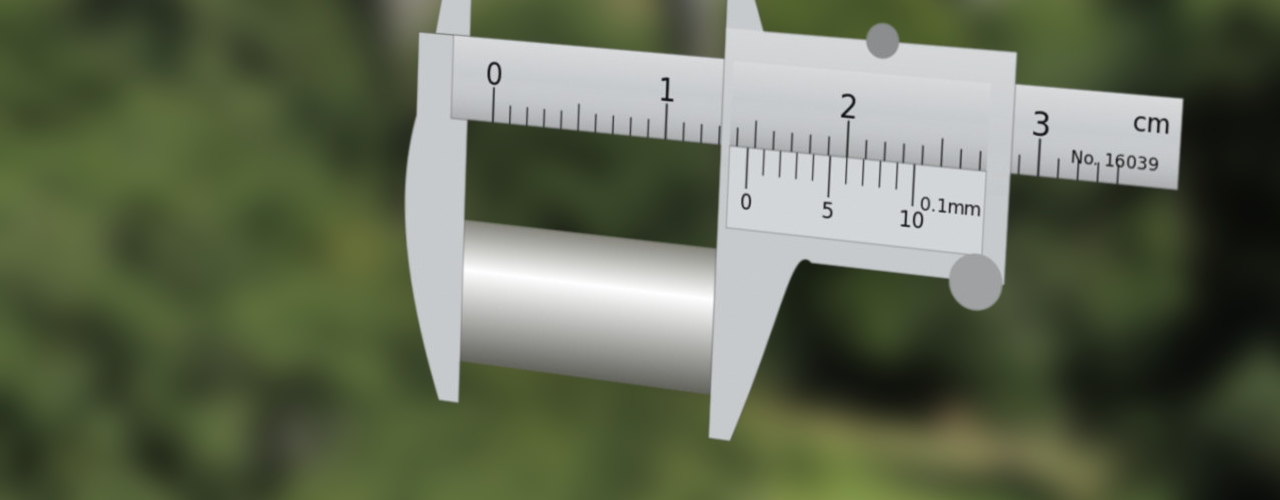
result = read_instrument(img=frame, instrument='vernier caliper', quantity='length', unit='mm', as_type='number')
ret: 14.6 mm
